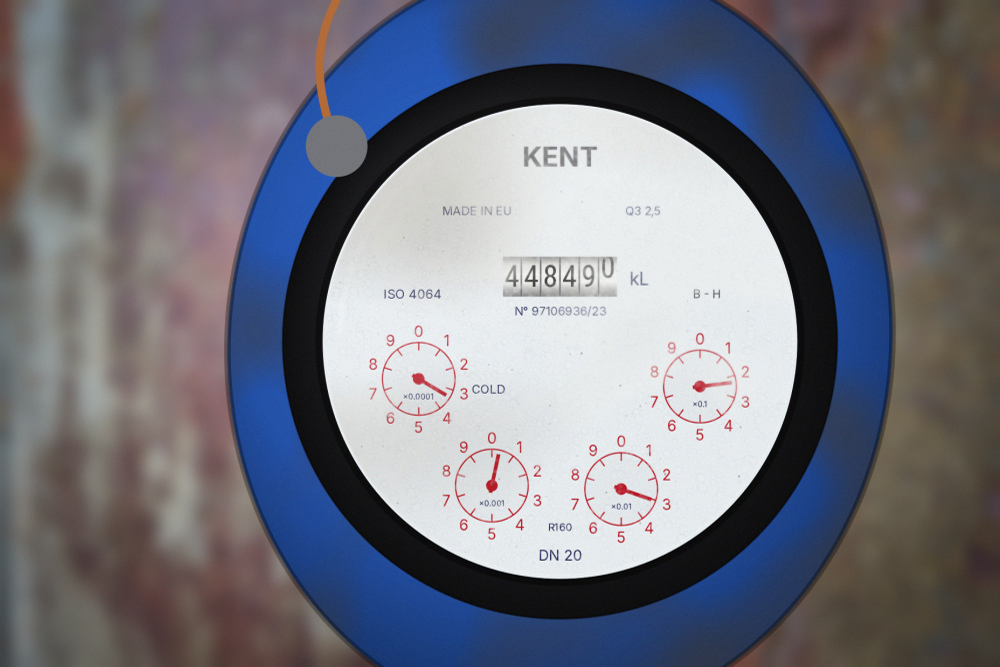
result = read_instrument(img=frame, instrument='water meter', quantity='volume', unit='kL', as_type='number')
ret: 448490.2303 kL
